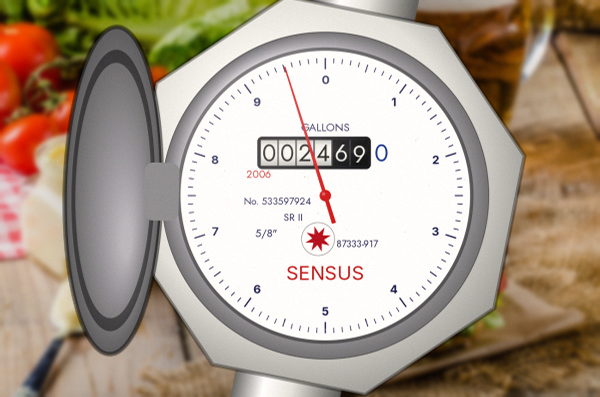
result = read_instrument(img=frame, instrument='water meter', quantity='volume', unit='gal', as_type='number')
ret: 24689.5 gal
